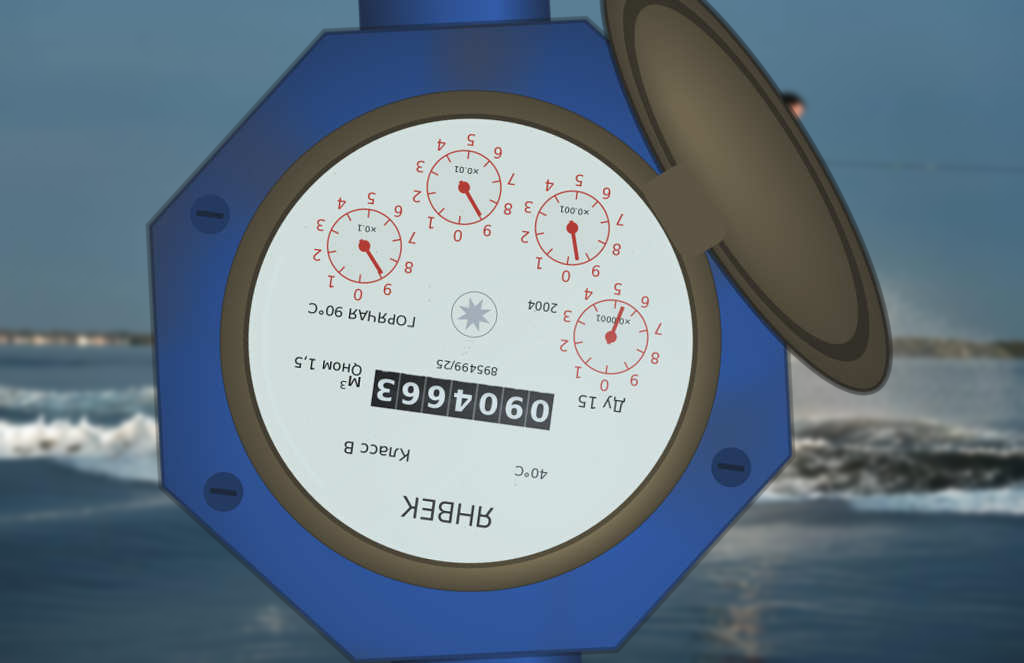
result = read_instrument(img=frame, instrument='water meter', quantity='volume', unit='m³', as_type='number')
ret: 904663.8895 m³
